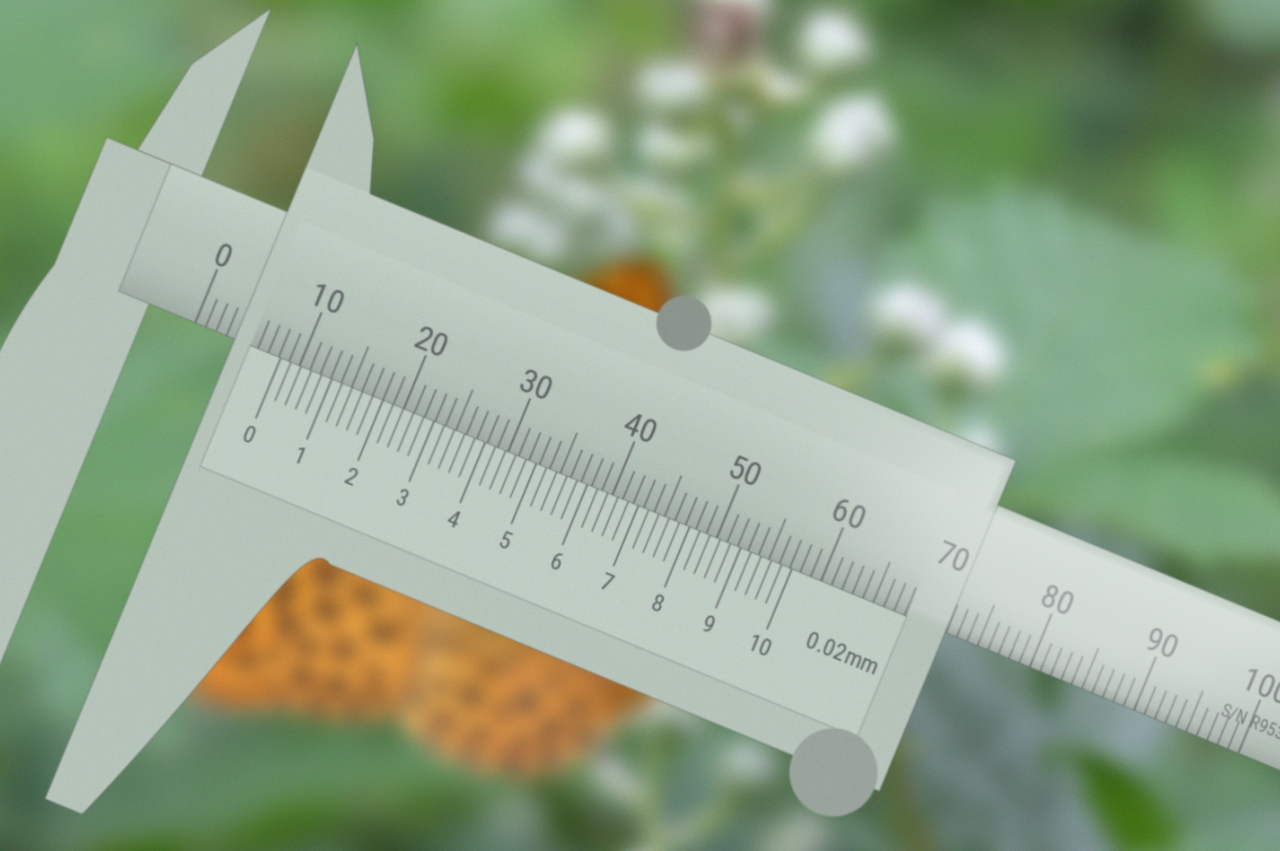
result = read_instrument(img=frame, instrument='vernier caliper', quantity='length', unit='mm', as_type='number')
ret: 8.2 mm
